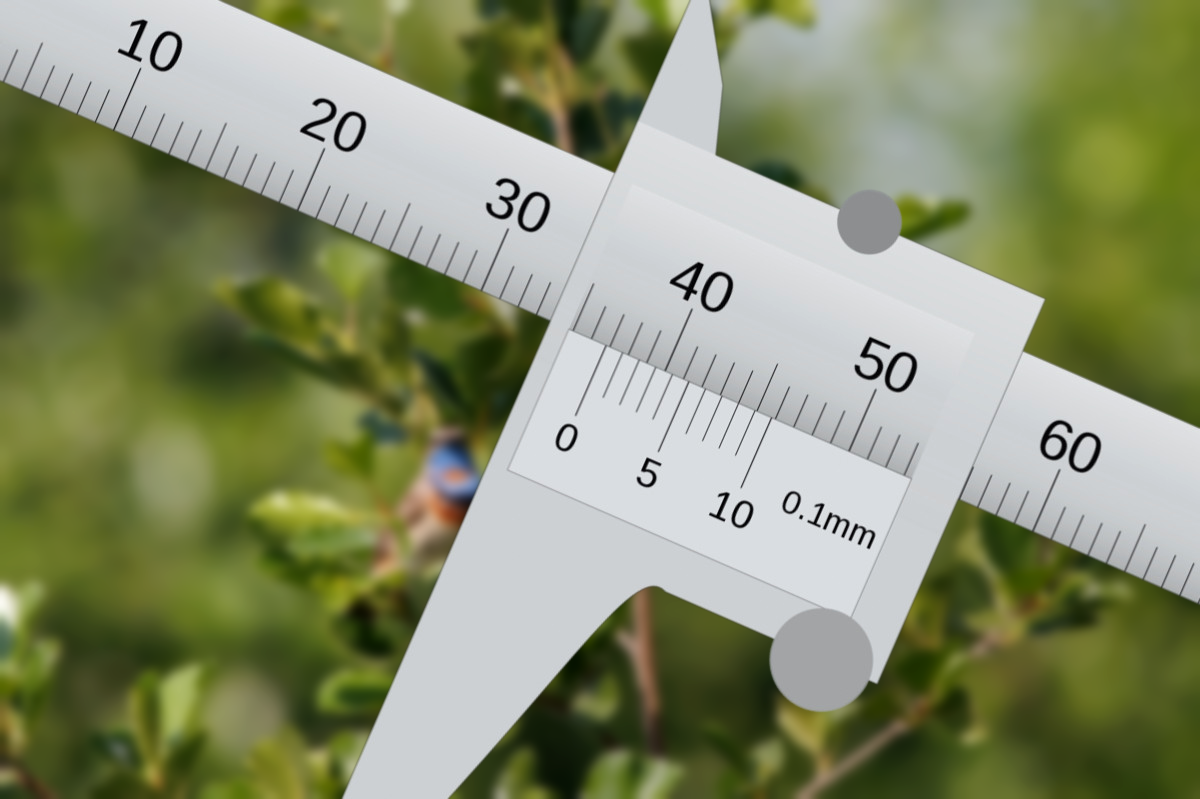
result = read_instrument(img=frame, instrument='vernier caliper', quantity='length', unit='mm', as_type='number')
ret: 36.8 mm
